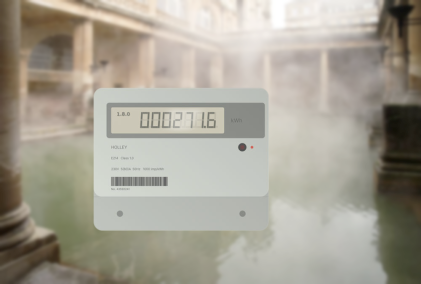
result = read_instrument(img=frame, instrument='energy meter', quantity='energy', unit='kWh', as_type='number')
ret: 271.6 kWh
